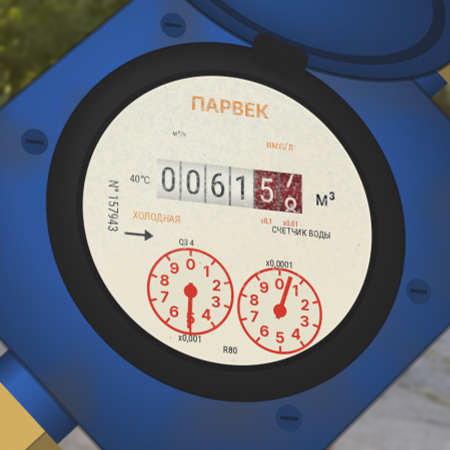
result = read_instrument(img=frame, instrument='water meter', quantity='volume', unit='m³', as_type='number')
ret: 61.5750 m³
